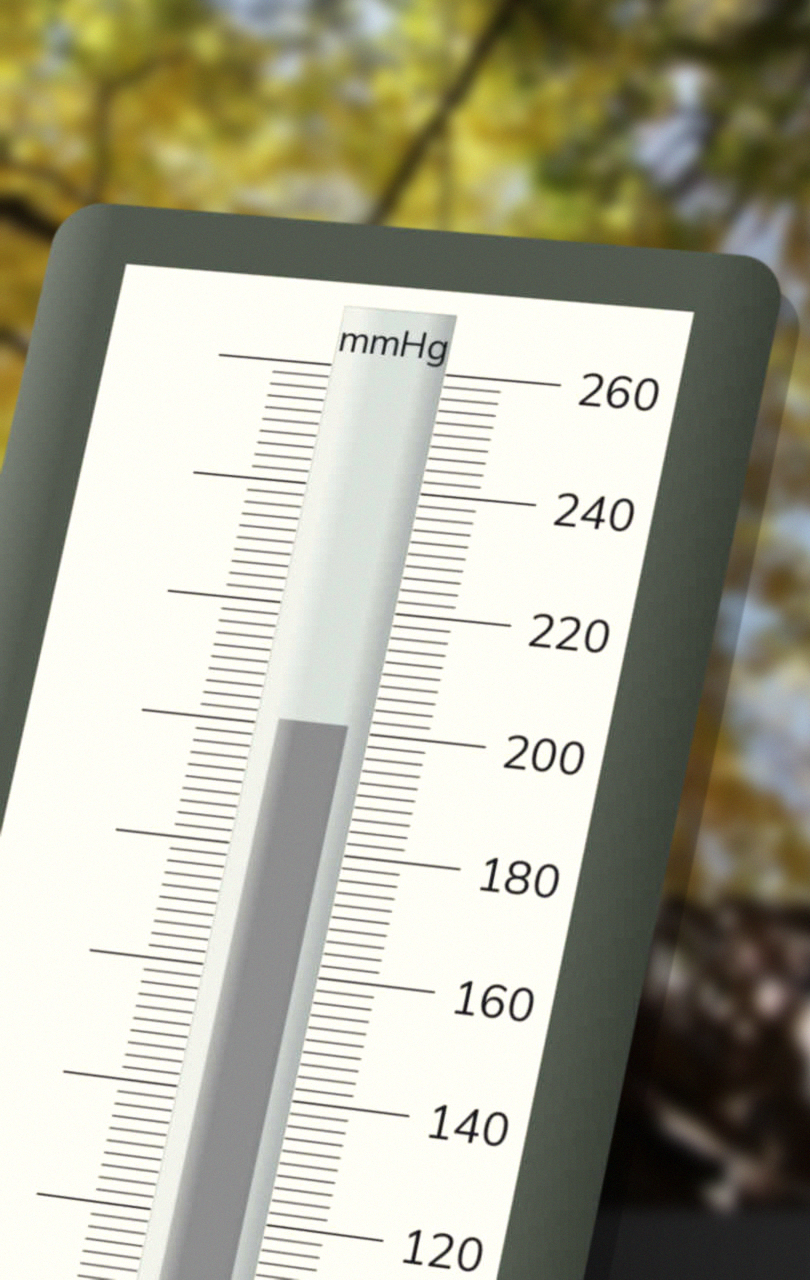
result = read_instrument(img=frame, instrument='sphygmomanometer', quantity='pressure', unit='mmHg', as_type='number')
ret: 201 mmHg
